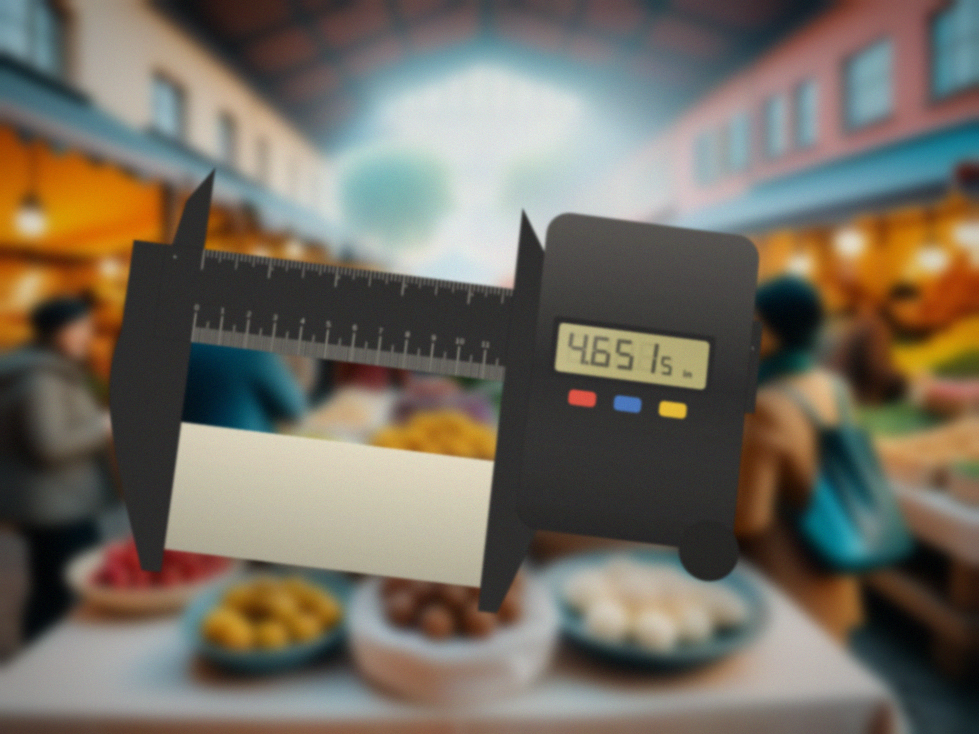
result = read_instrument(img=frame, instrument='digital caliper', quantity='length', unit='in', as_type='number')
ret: 4.6515 in
